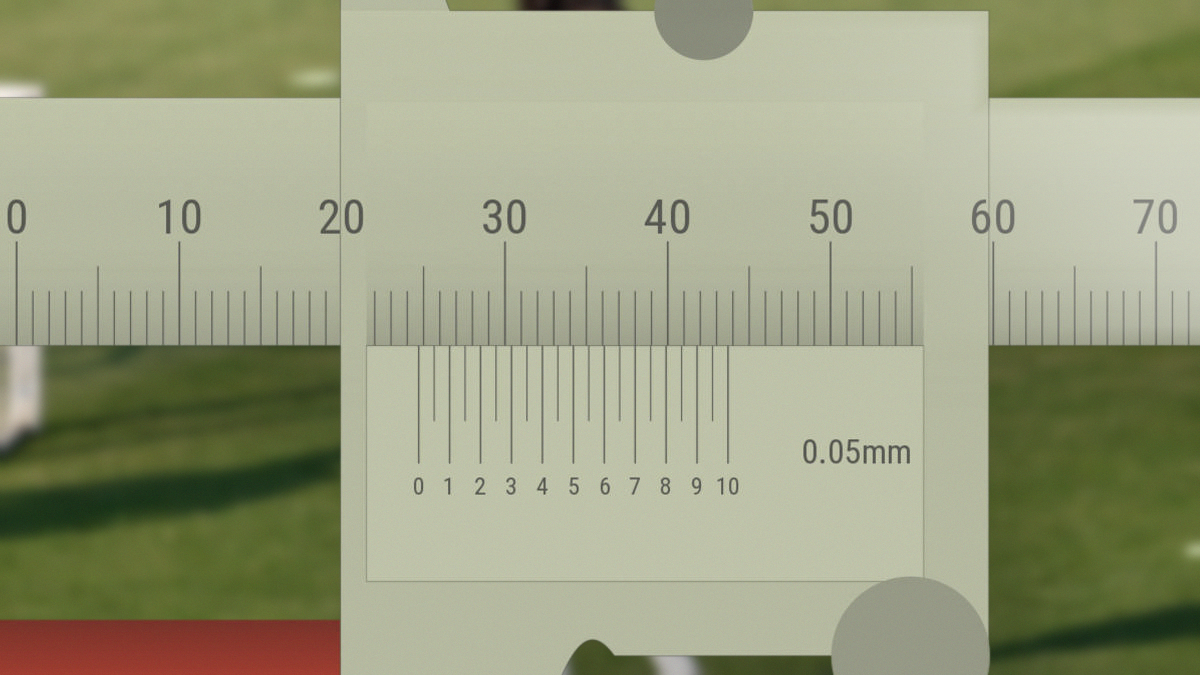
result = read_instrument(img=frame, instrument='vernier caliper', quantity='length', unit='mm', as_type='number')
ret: 24.7 mm
